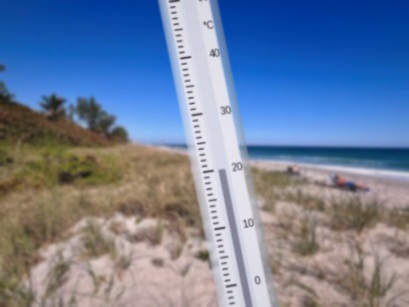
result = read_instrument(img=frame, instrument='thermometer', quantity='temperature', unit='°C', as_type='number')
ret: 20 °C
